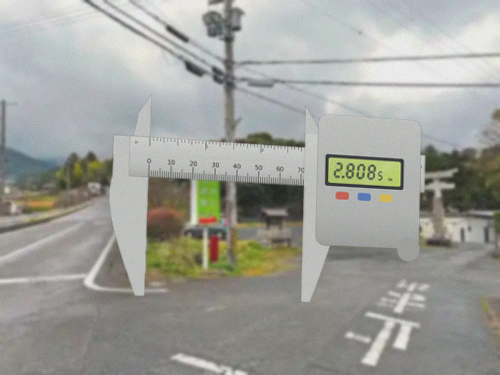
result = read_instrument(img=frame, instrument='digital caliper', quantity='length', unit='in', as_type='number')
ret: 2.8085 in
